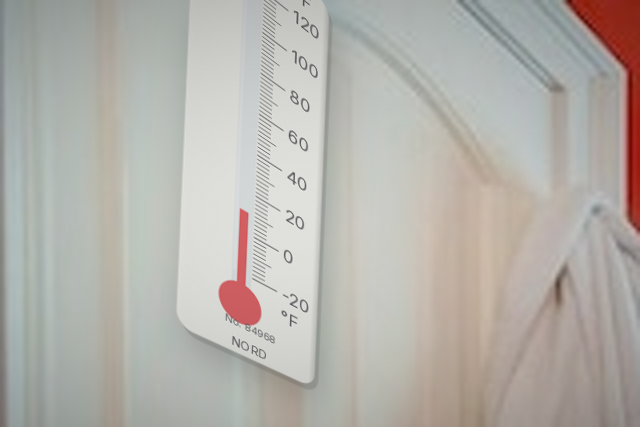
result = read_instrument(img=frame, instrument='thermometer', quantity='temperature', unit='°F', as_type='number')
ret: 10 °F
